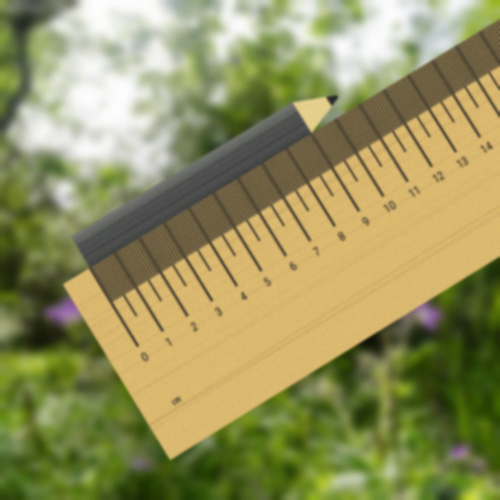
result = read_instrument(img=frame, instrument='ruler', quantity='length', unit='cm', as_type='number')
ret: 10.5 cm
